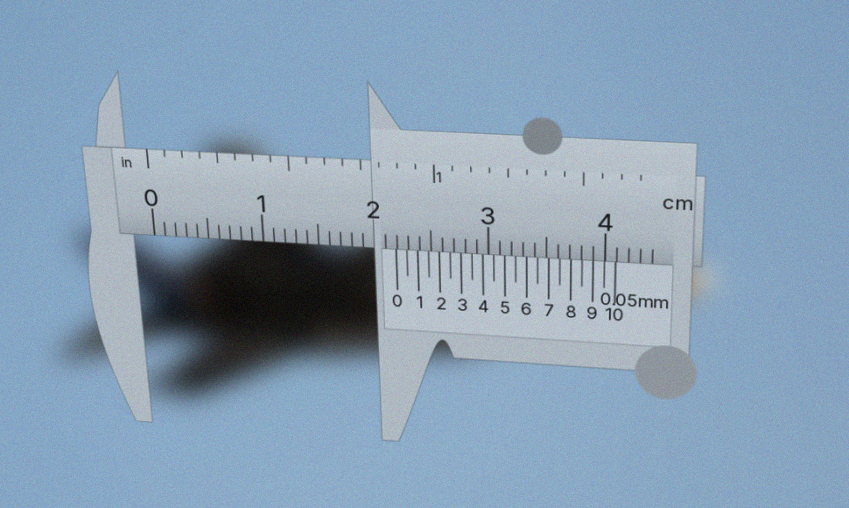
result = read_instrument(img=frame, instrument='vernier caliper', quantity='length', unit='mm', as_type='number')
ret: 21.9 mm
